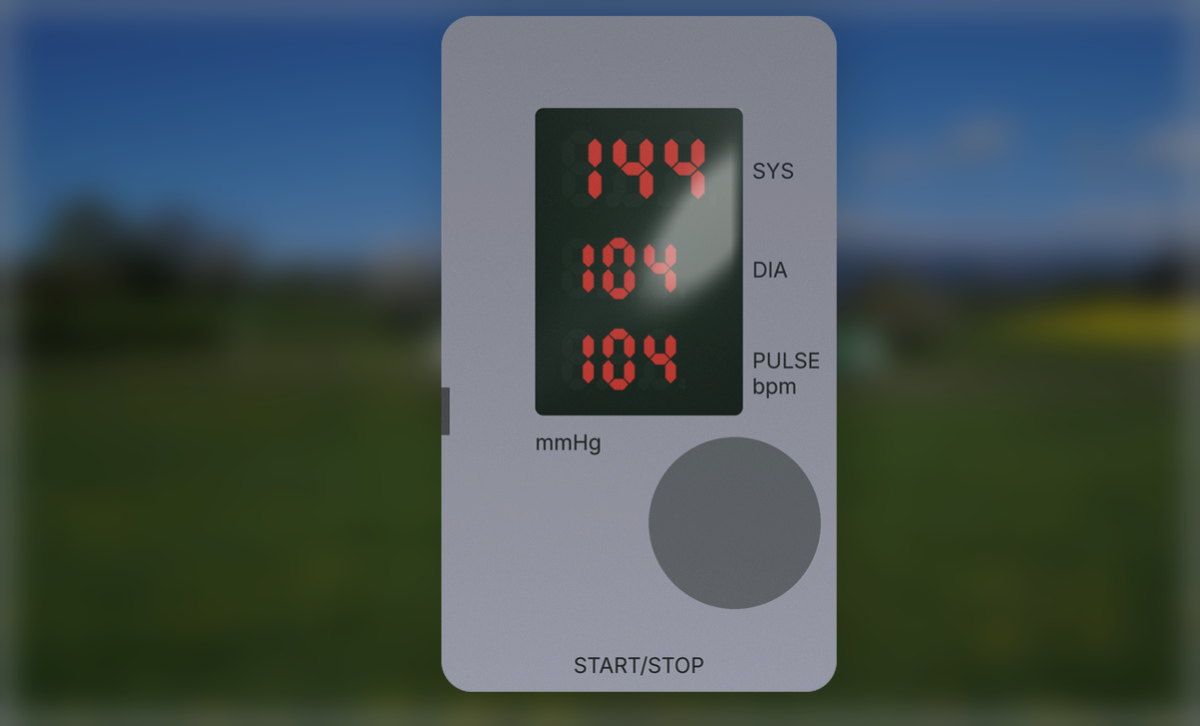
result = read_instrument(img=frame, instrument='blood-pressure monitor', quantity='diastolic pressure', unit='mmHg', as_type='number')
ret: 104 mmHg
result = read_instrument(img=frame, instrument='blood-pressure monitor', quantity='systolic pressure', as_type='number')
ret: 144 mmHg
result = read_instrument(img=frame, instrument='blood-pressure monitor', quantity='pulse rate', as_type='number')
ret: 104 bpm
